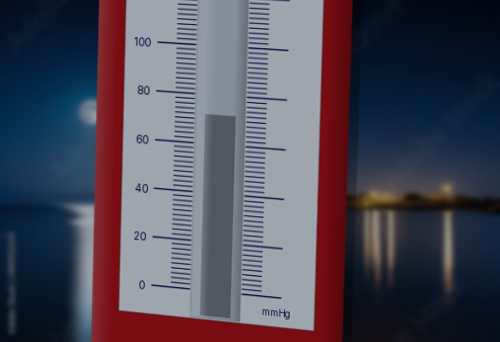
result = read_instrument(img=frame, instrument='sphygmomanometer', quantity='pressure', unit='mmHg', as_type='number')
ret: 72 mmHg
